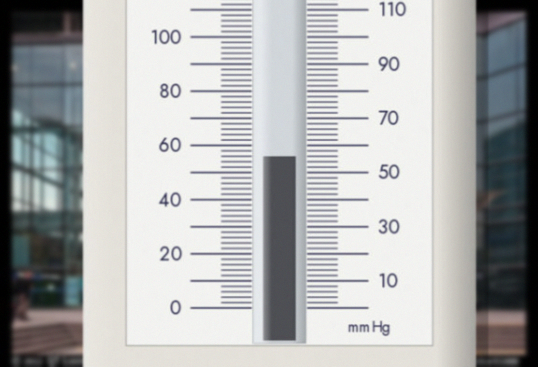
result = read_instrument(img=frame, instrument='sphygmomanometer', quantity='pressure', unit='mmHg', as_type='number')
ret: 56 mmHg
